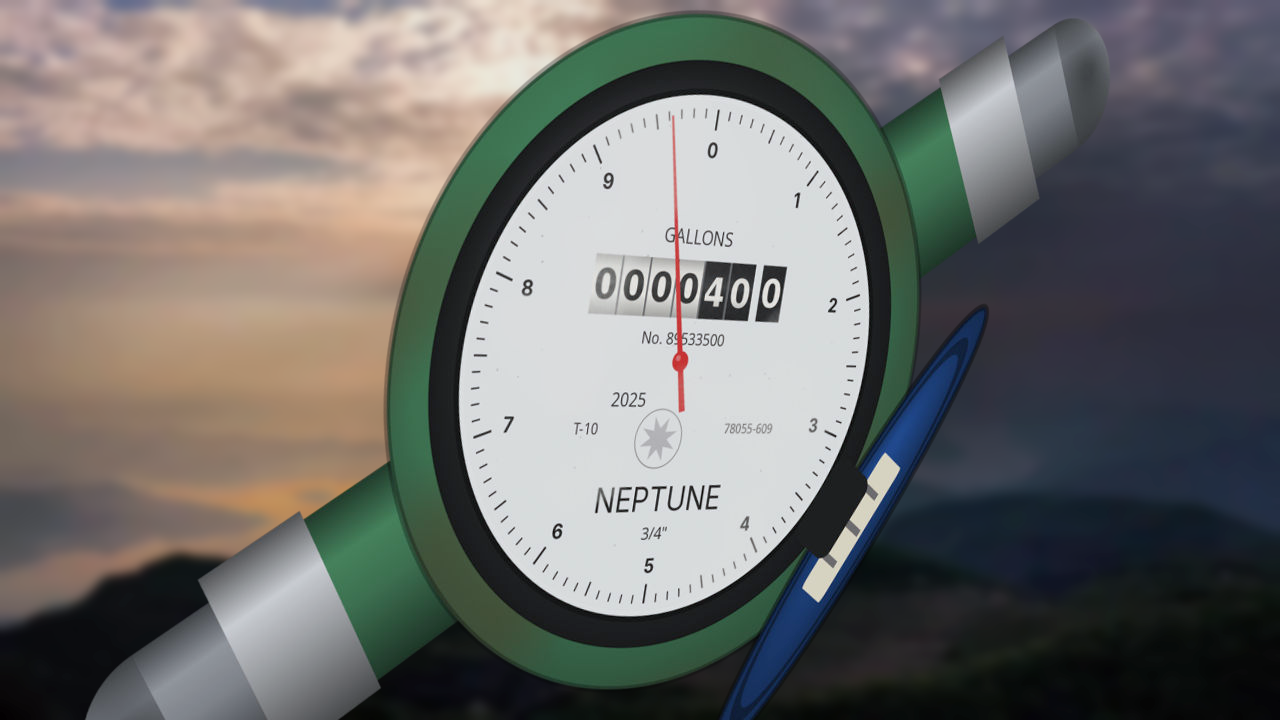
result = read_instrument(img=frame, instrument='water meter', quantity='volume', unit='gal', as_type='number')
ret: 399.6 gal
